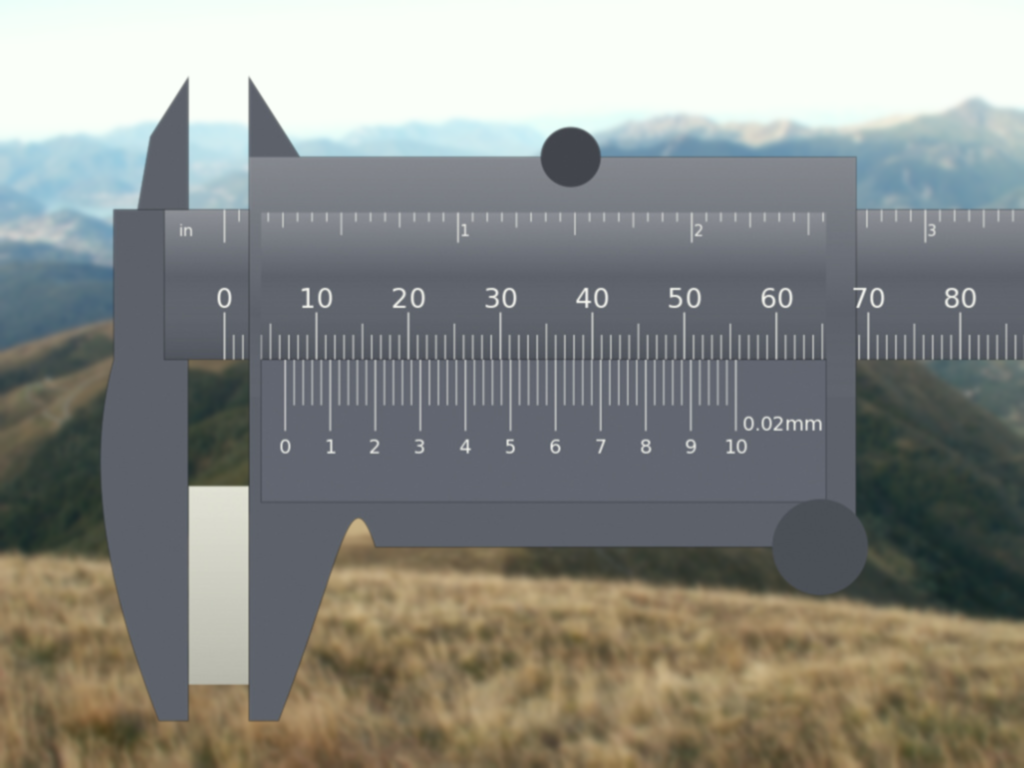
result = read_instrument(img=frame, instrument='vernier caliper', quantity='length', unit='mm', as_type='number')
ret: 6.6 mm
